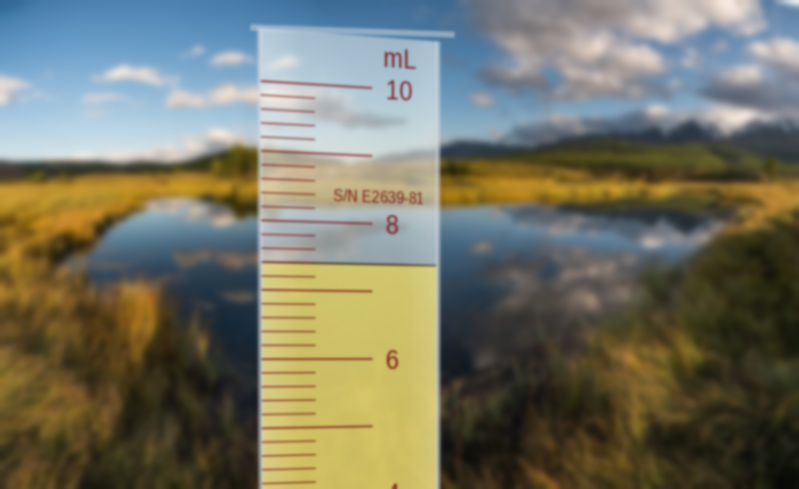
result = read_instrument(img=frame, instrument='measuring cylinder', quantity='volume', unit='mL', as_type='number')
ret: 7.4 mL
